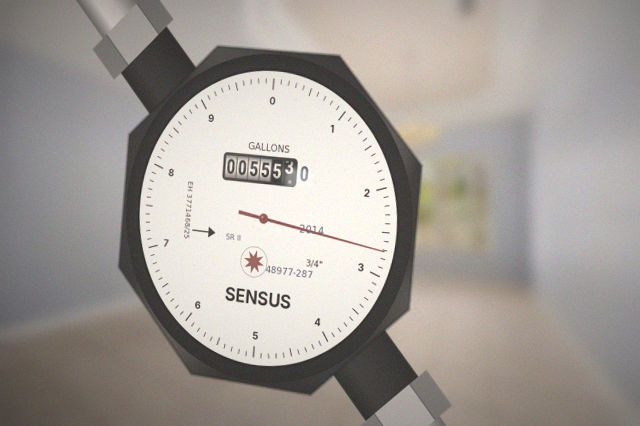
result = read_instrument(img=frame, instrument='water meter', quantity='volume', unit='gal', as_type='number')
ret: 55532.7 gal
